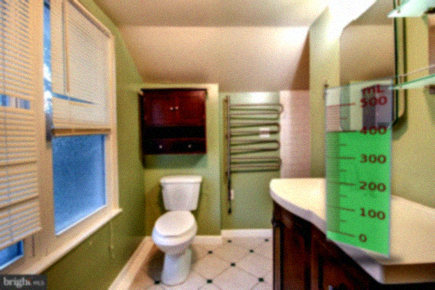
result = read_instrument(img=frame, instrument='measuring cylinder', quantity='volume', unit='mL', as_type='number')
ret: 400 mL
